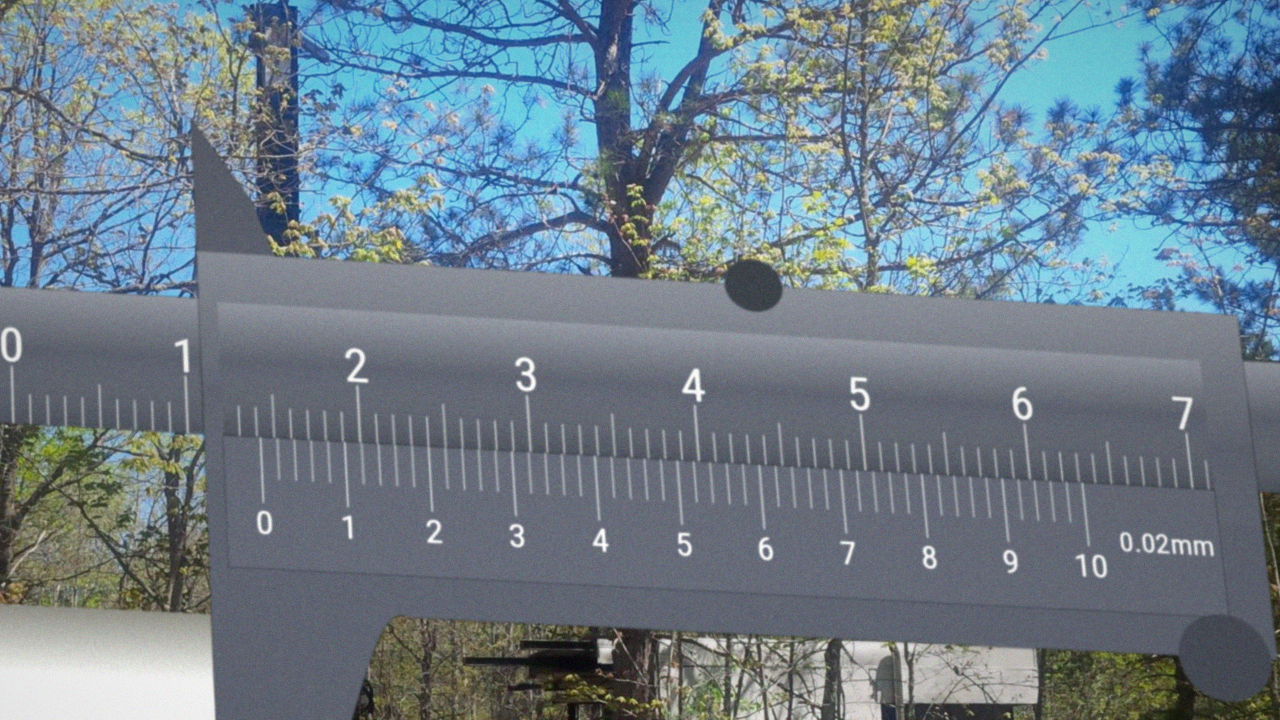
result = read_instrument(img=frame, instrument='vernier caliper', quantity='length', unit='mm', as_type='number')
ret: 14.2 mm
